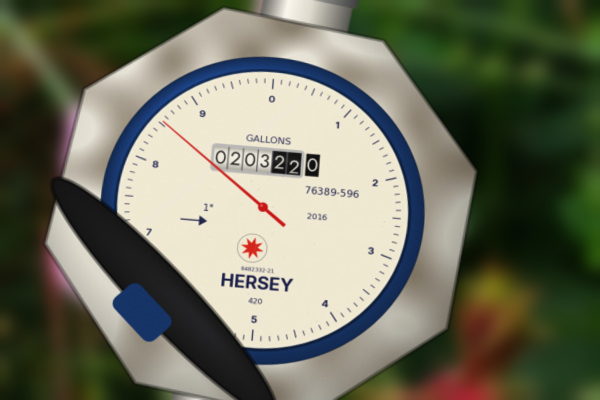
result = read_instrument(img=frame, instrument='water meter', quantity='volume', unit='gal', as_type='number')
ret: 203218.5 gal
